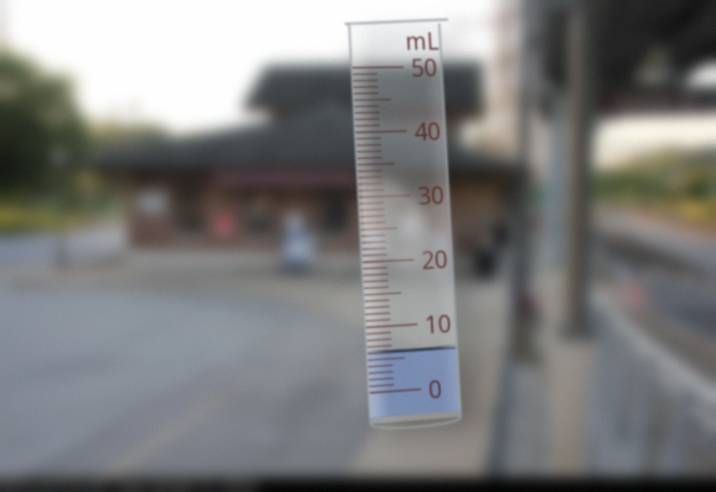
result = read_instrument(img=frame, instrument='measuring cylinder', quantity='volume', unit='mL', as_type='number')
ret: 6 mL
